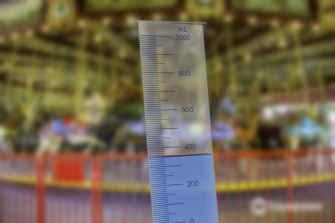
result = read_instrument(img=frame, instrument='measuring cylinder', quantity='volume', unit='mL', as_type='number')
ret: 350 mL
